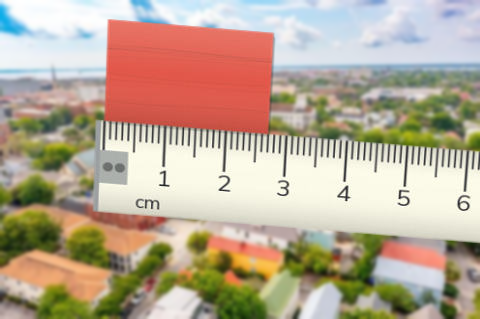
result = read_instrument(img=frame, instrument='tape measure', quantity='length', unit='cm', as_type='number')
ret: 2.7 cm
